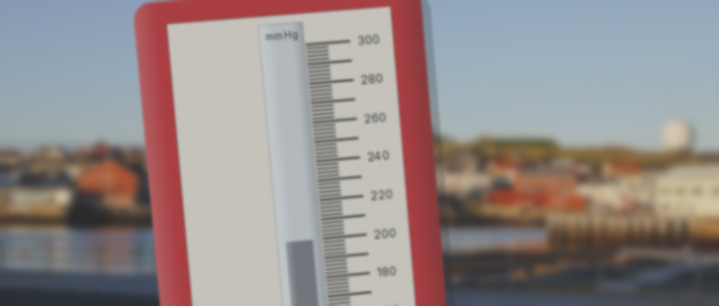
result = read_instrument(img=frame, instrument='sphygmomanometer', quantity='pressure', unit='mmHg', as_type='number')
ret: 200 mmHg
